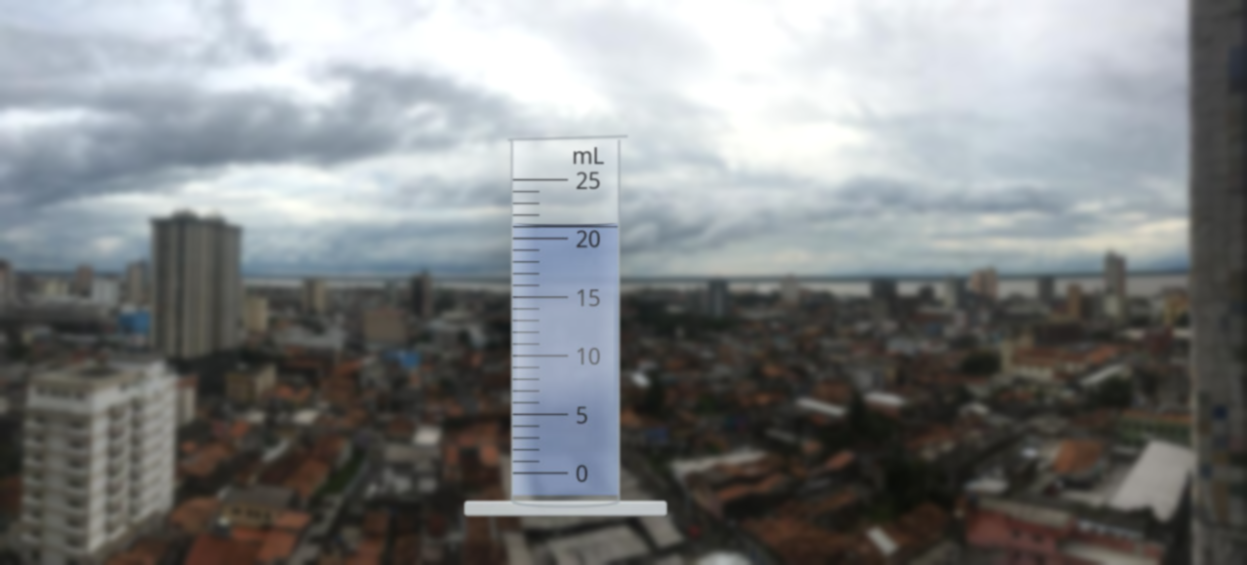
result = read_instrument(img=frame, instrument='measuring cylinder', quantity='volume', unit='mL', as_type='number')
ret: 21 mL
